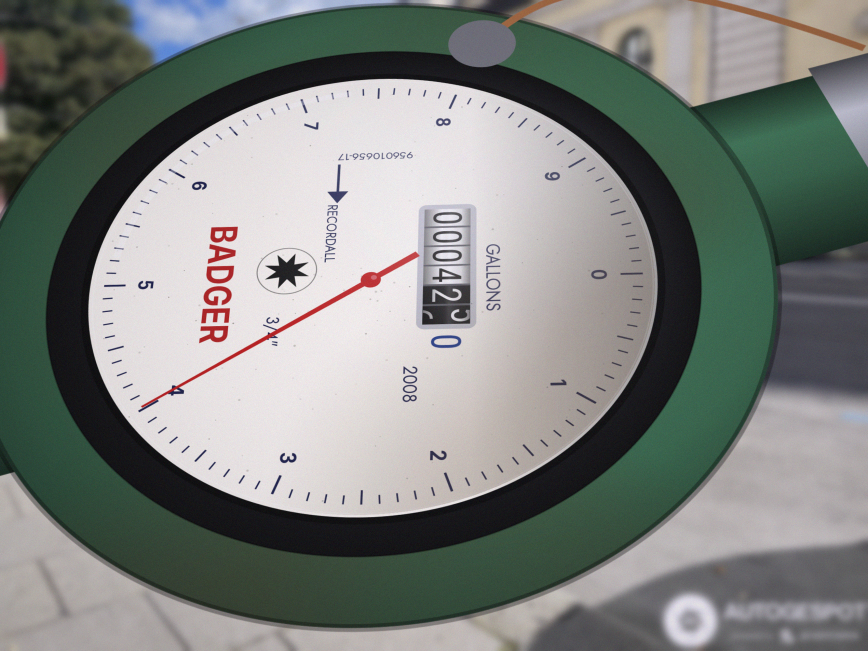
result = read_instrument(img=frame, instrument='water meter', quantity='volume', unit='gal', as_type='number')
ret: 4254.0 gal
